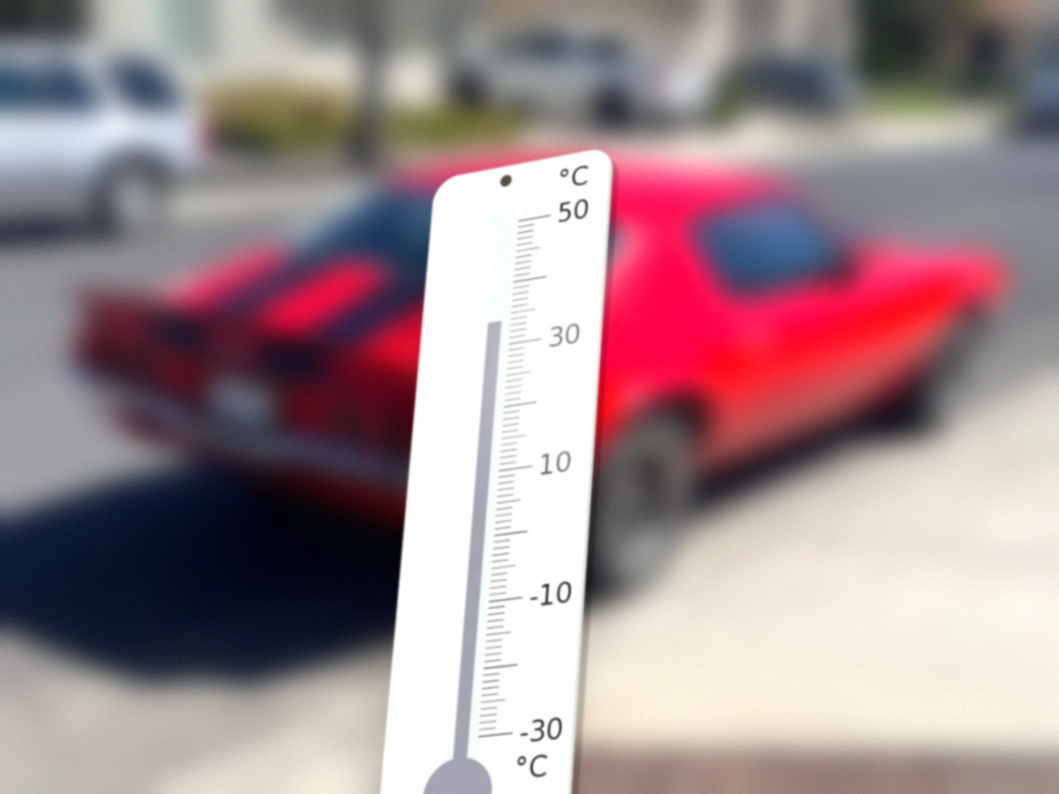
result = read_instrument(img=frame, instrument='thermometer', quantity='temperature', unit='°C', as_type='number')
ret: 34 °C
